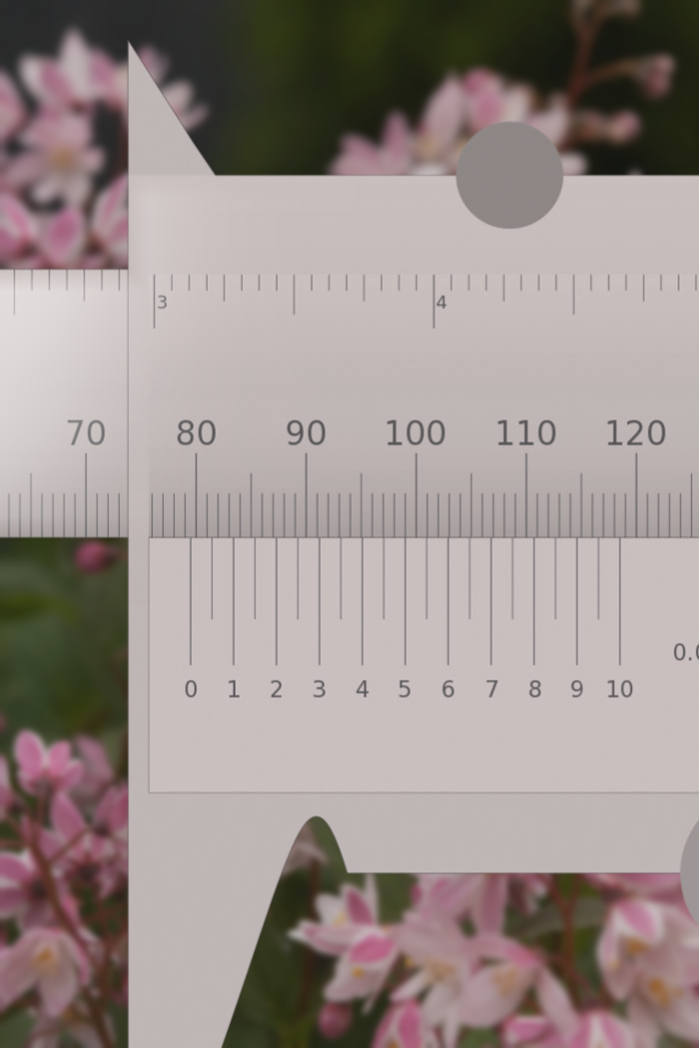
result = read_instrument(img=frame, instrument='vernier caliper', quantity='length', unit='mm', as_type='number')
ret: 79.5 mm
